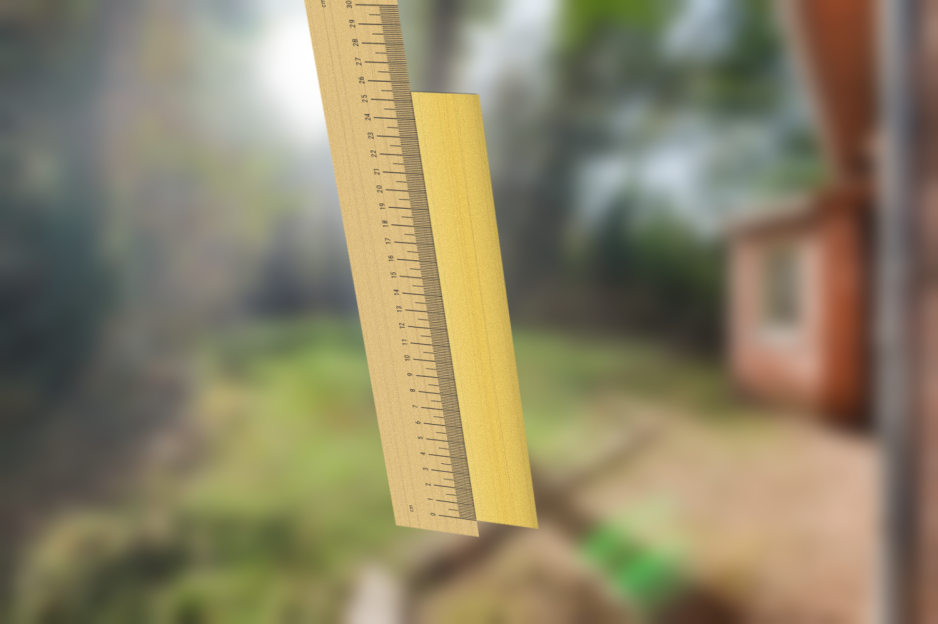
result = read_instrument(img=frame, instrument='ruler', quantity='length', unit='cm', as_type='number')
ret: 25.5 cm
